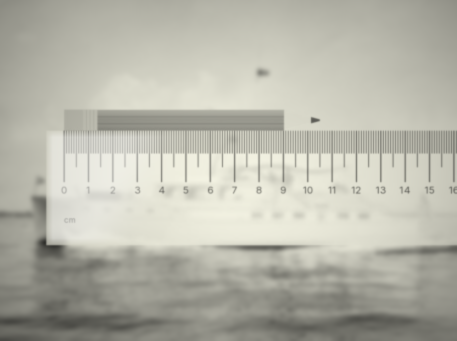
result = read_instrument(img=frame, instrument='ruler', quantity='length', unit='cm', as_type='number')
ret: 10.5 cm
